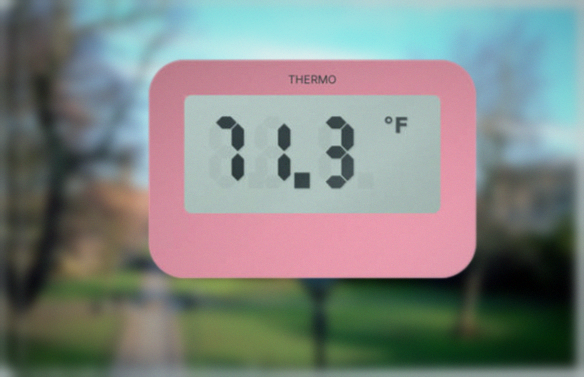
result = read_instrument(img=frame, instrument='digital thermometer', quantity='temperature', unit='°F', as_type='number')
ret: 71.3 °F
